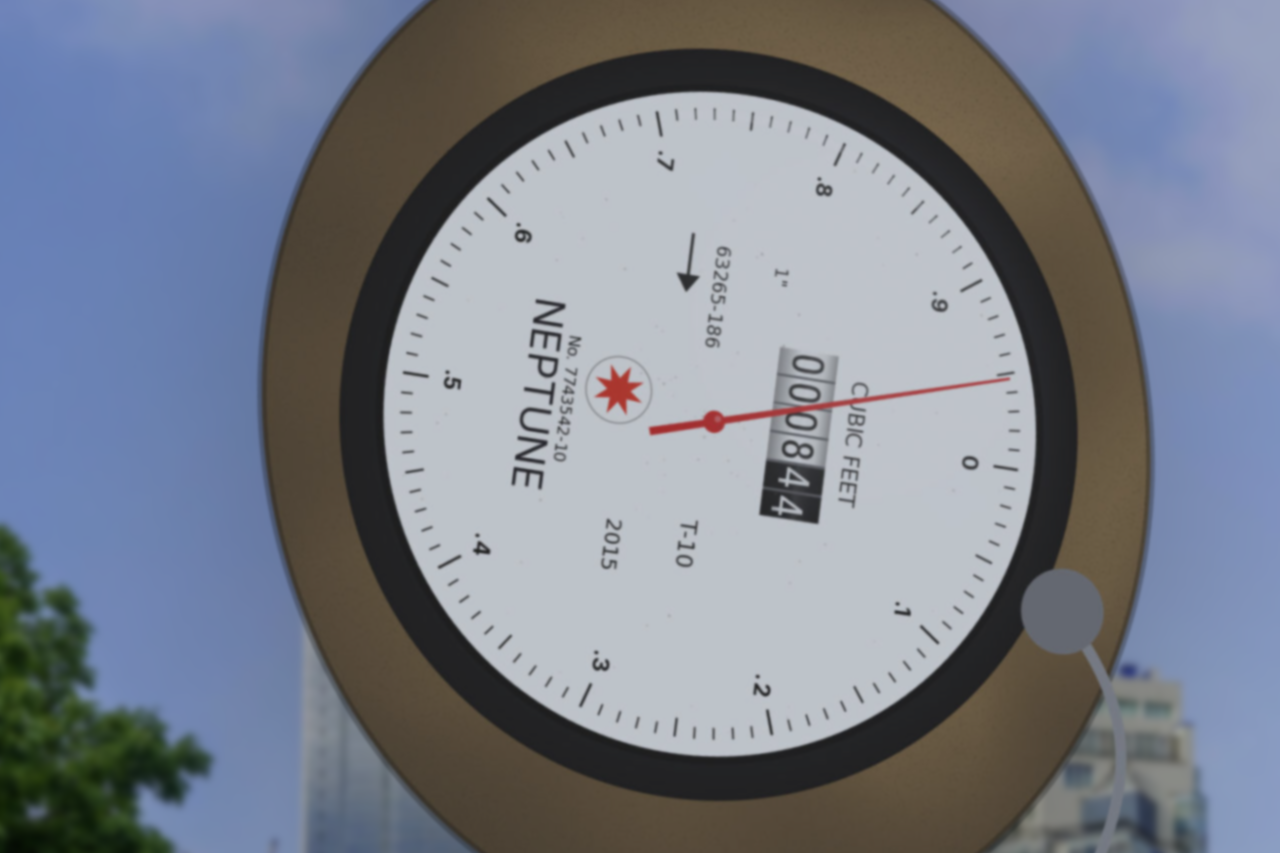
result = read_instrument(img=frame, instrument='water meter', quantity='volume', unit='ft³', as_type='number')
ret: 843.95 ft³
